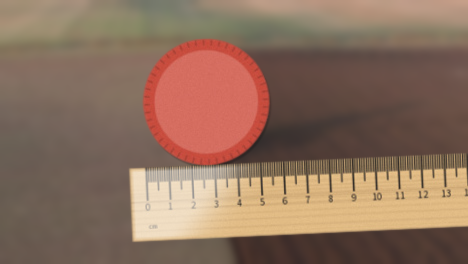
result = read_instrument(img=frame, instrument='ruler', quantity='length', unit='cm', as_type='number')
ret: 5.5 cm
